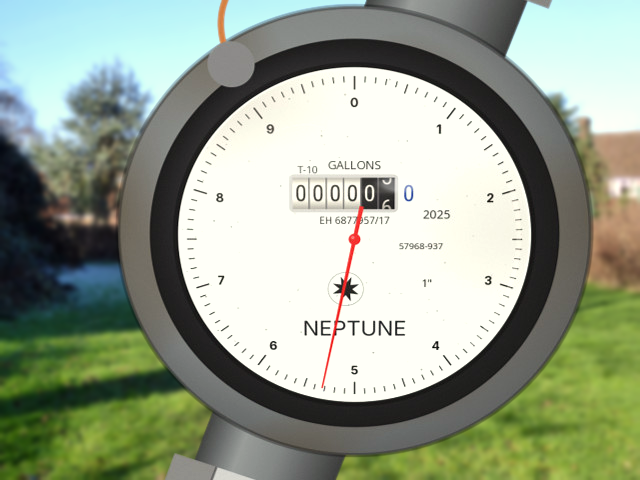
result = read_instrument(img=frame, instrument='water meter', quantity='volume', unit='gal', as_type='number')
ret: 55.3 gal
